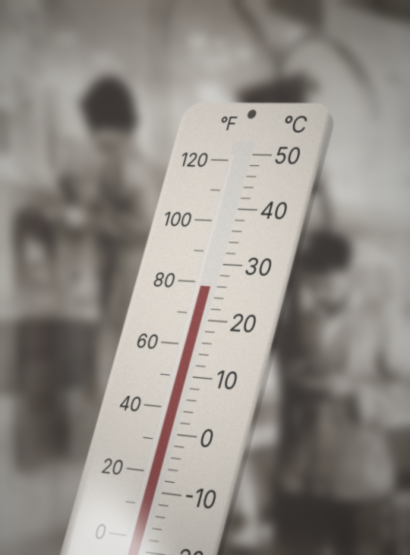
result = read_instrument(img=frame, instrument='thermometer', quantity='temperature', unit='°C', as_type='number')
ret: 26 °C
